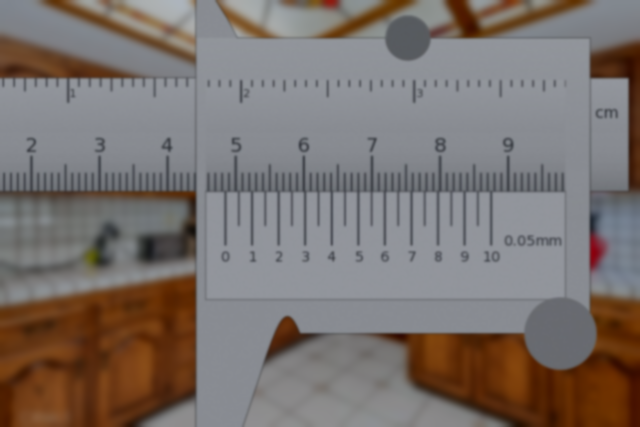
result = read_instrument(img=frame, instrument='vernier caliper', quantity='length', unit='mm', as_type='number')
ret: 48.5 mm
